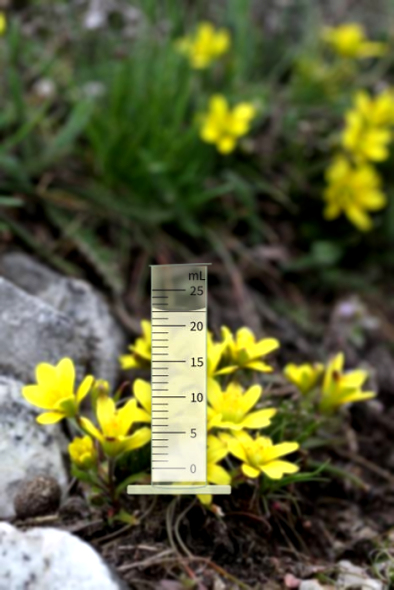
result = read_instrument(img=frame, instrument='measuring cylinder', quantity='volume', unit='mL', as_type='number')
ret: 22 mL
